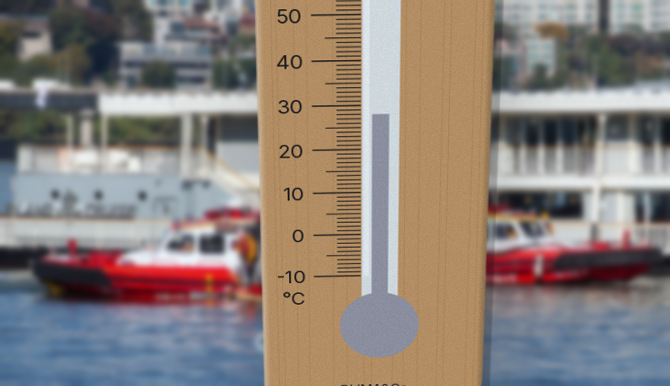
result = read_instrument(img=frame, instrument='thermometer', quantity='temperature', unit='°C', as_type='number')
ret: 28 °C
